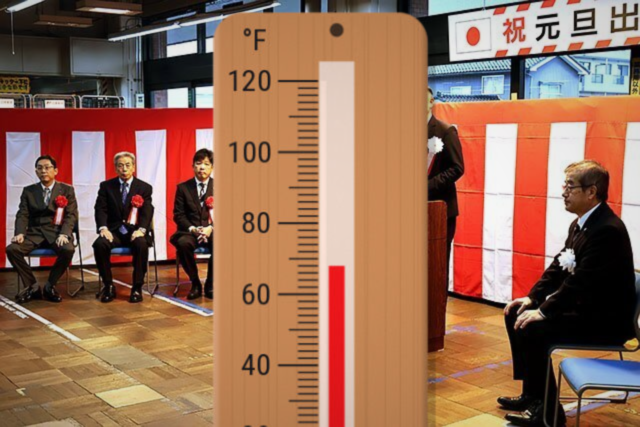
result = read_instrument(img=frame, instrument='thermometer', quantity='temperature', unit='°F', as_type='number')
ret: 68 °F
